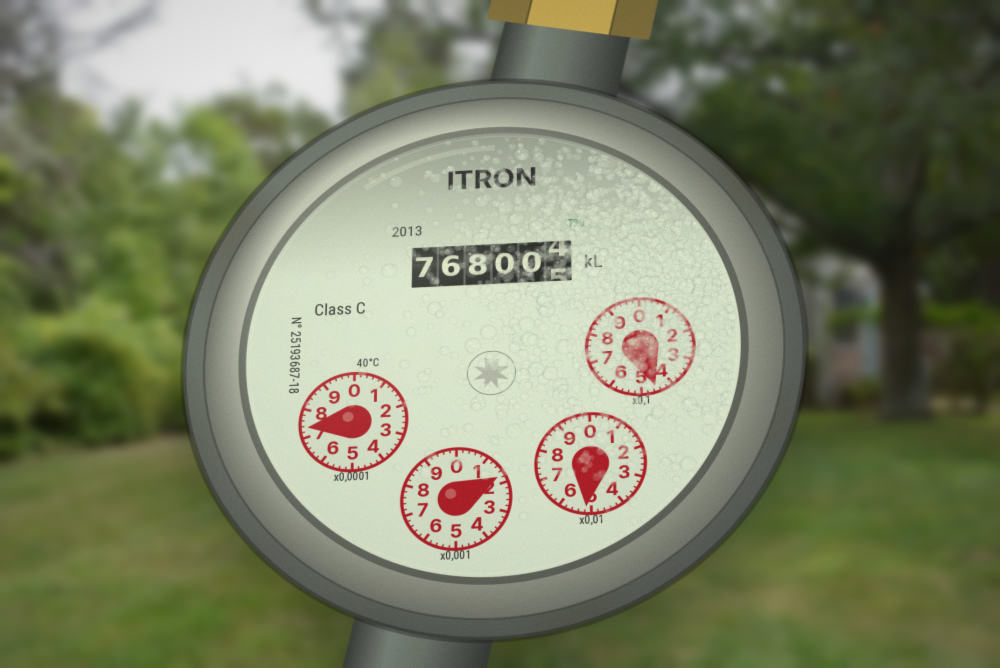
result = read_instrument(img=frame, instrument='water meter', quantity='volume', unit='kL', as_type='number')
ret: 768004.4517 kL
